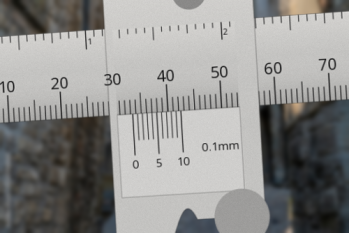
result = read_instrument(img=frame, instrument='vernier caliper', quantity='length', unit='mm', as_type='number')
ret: 33.4 mm
